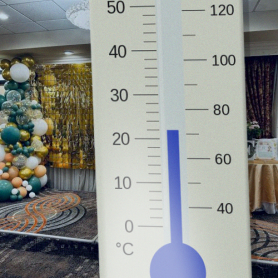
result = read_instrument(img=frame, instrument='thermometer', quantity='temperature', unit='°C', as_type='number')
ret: 22 °C
